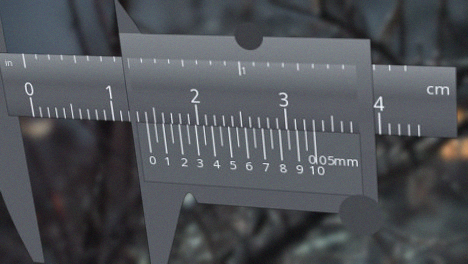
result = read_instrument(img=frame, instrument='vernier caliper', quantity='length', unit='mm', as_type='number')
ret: 14.0 mm
